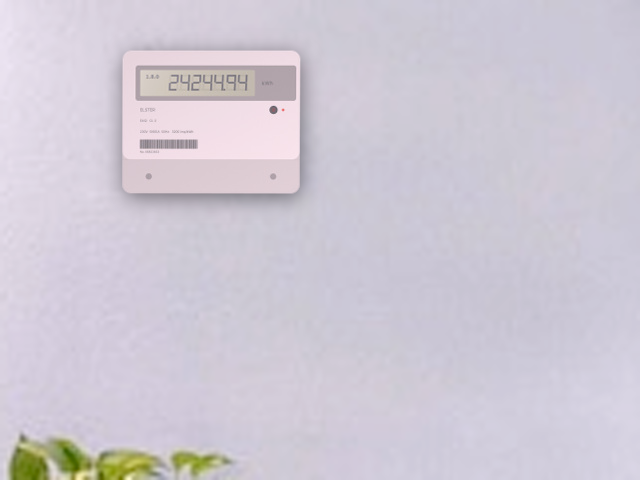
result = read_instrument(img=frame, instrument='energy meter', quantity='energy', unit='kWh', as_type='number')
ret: 24244.94 kWh
